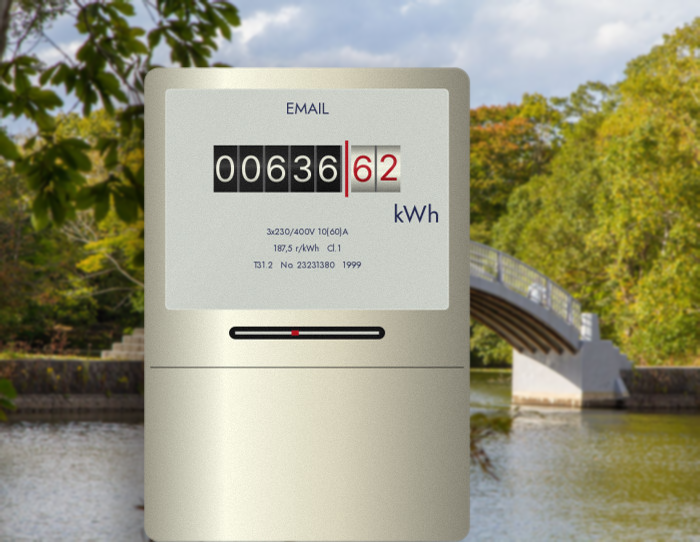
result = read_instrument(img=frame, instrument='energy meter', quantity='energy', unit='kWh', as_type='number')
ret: 636.62 kWh
